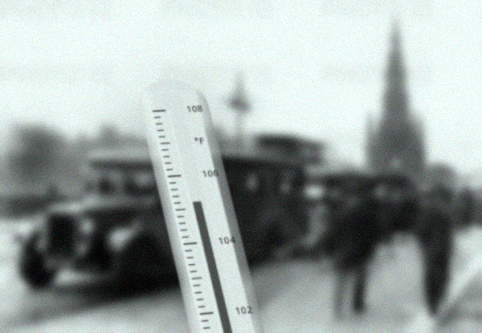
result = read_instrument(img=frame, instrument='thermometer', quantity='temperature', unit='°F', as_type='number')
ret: 105.2 °F
